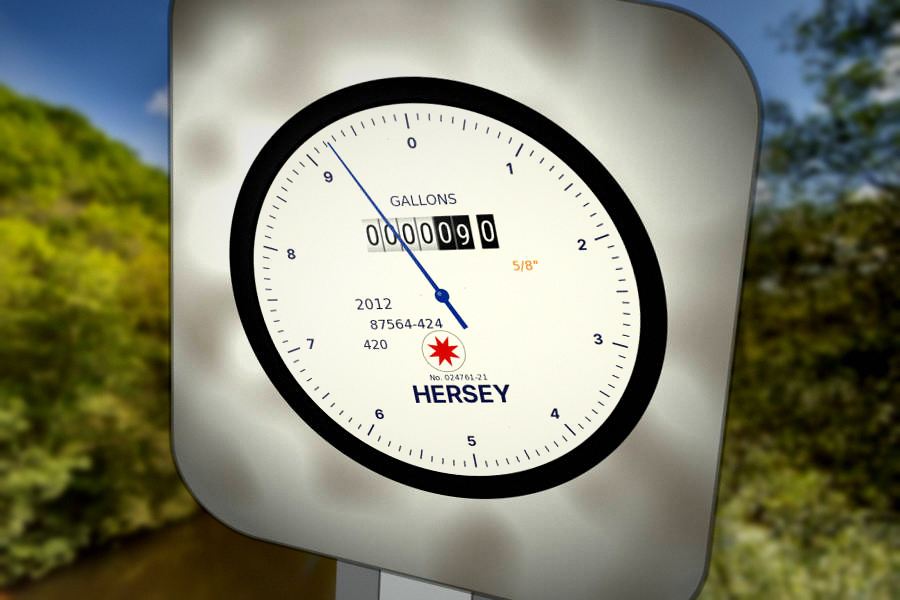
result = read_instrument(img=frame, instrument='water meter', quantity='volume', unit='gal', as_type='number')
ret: 89.2 gal
